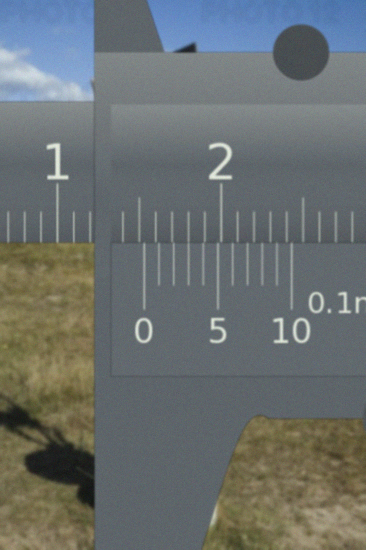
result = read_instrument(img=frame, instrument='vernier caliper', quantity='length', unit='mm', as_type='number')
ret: 15.3 mm
